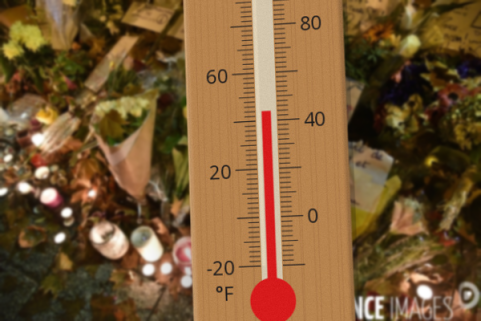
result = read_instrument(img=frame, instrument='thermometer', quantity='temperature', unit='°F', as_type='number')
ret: 44 °F
